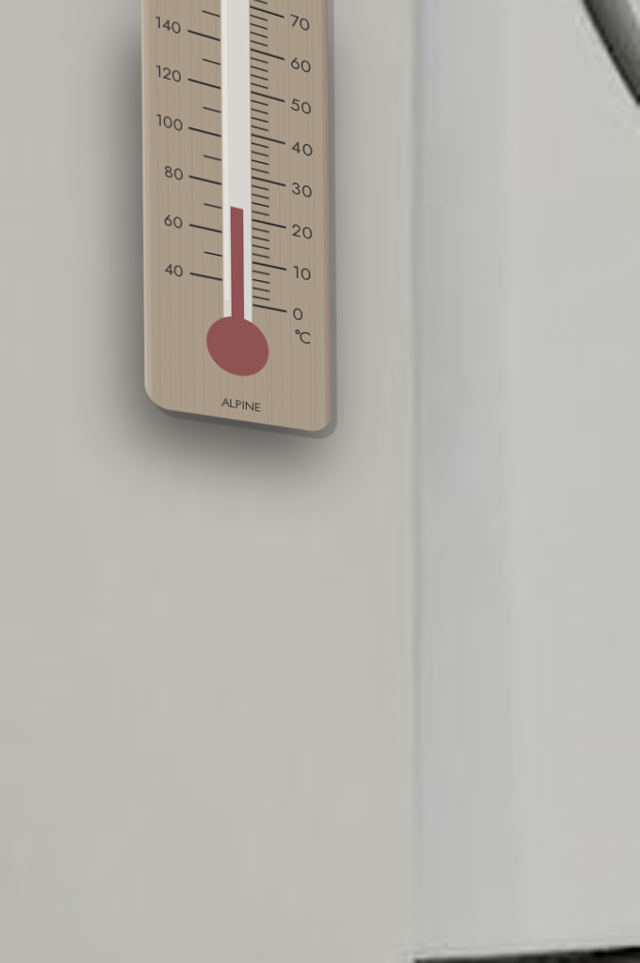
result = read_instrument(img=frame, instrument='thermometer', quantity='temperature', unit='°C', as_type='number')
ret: 22 °C
